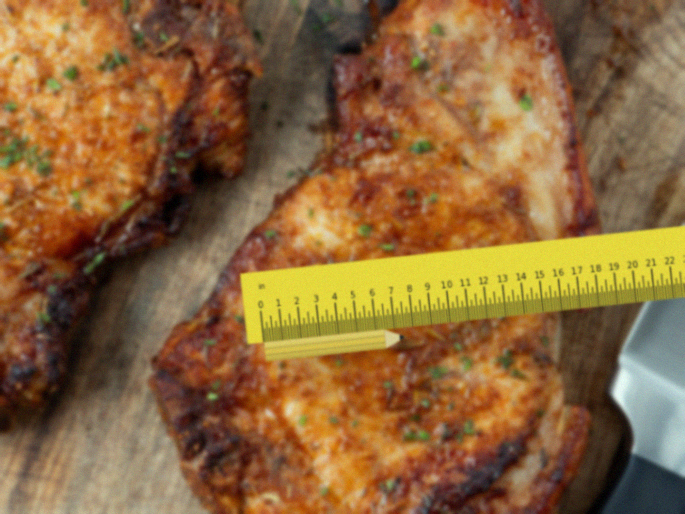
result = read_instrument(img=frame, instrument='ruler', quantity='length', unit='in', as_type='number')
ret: 7.5 in
